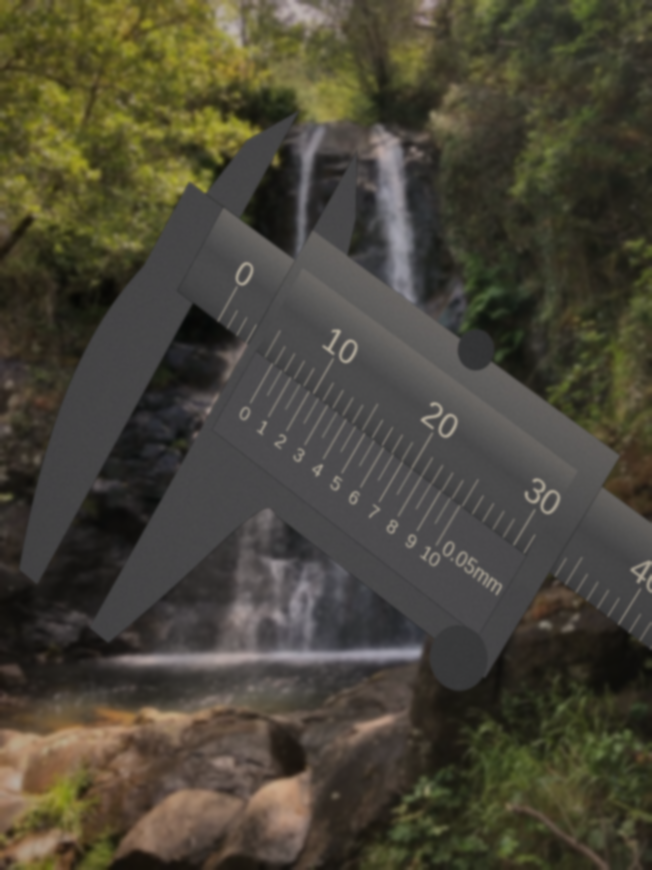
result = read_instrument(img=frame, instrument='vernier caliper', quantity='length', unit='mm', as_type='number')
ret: 5.8 mm
